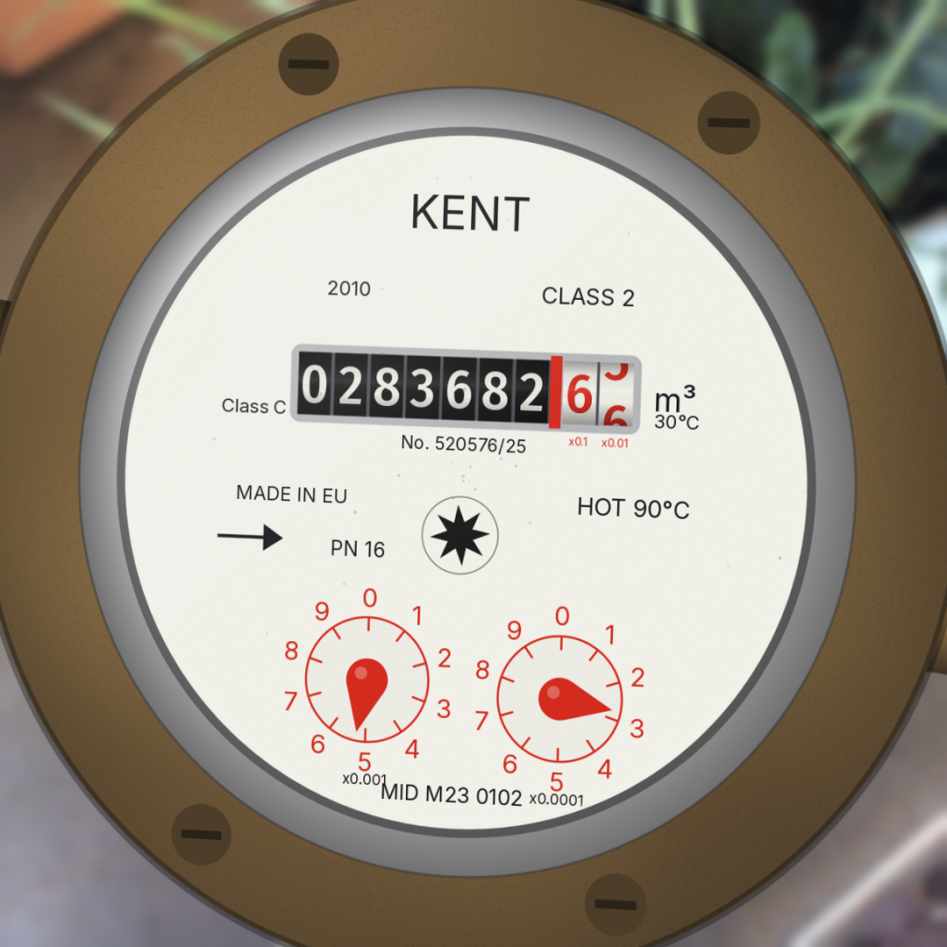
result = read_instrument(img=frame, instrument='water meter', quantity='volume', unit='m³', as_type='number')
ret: 283682.6552 m³
